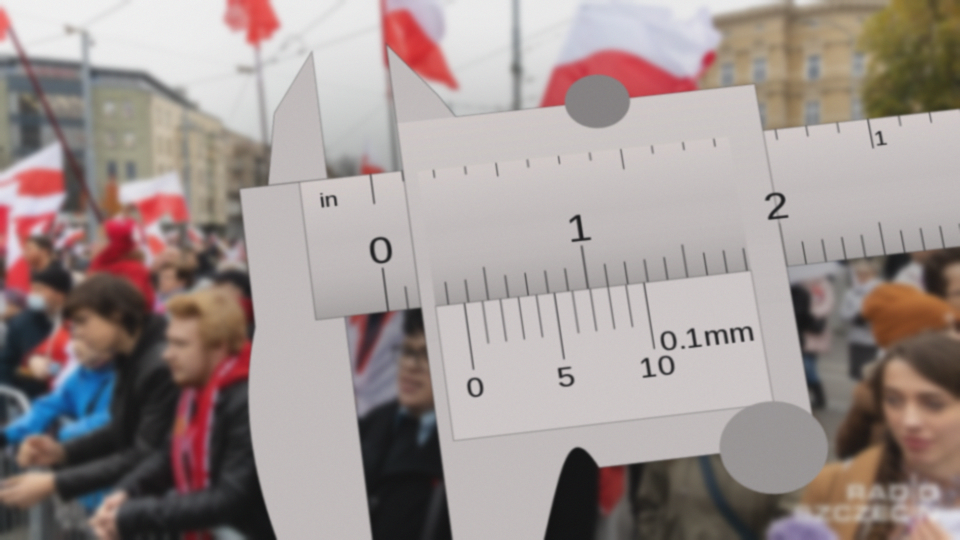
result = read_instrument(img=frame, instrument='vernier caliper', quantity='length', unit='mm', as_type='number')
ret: 3.8 mm
